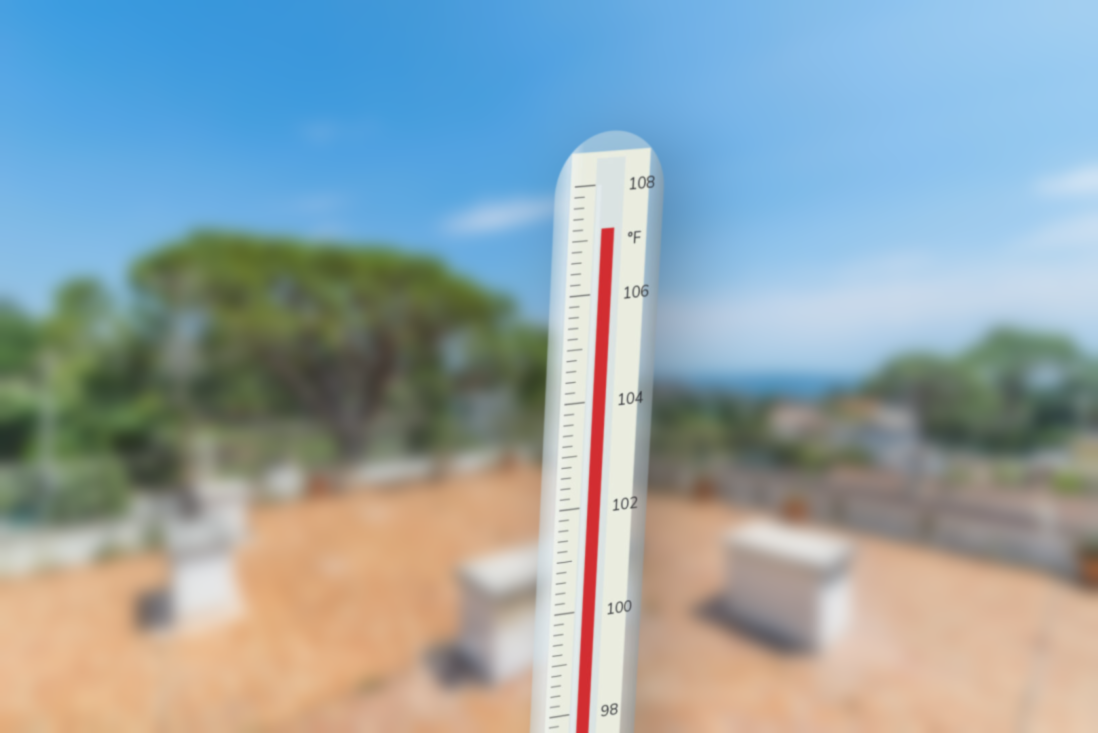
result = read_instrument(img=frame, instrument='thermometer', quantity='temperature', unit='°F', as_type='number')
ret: 107.2 °F
